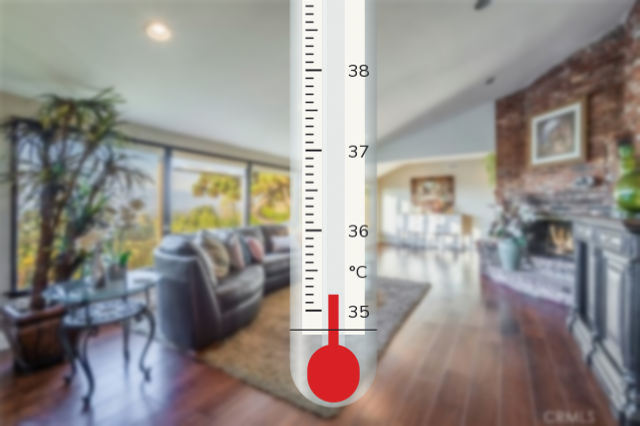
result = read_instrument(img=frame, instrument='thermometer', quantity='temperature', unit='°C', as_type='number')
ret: 35.2 °C
